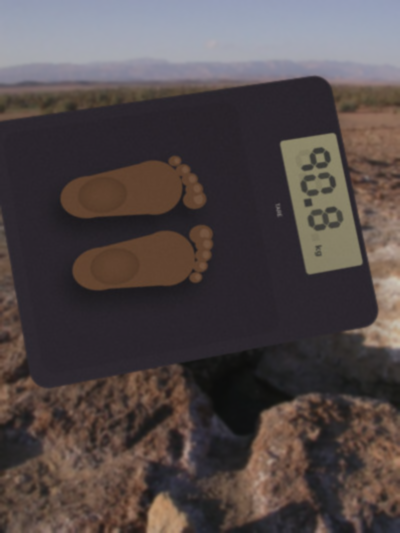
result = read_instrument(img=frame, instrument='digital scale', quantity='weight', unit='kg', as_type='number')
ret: 90.8 kg
